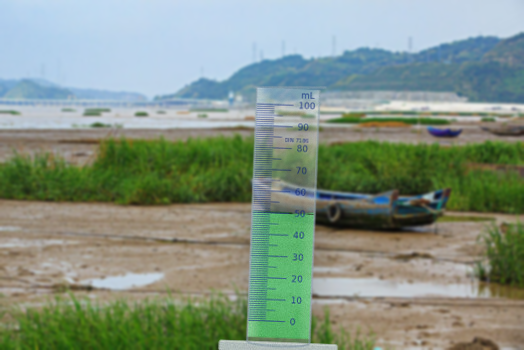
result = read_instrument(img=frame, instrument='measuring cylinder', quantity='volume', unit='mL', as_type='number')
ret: 50 mL
